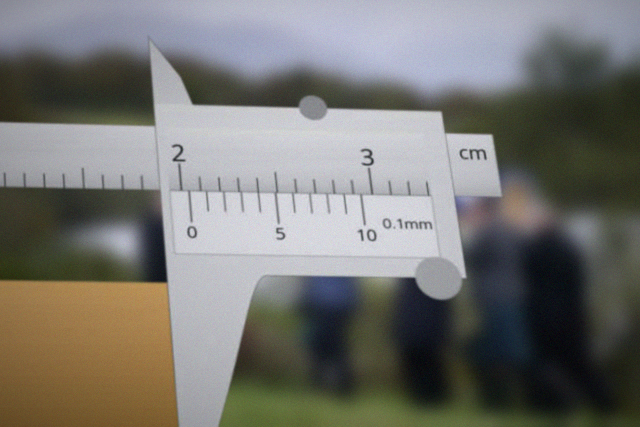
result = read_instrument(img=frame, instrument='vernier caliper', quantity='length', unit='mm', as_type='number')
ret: 20.4 mm
